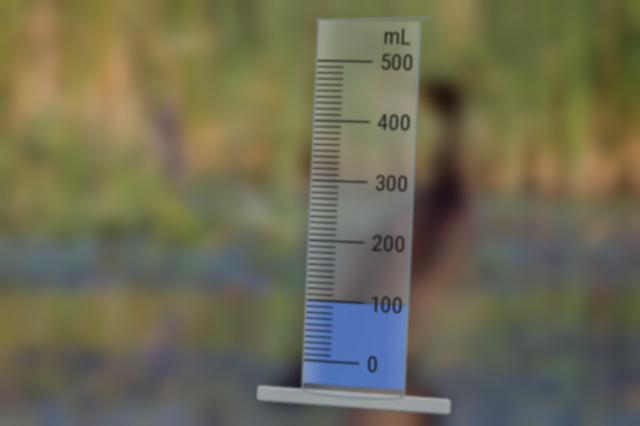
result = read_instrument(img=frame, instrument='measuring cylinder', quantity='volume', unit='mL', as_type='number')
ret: 100 mL
